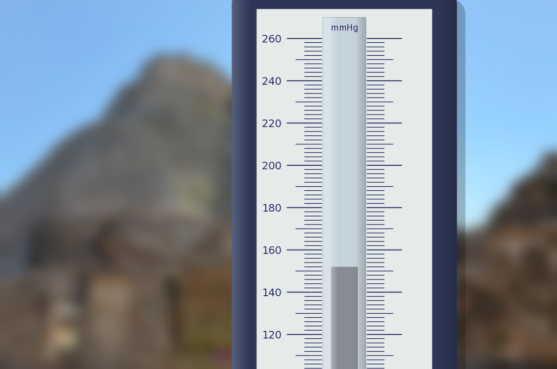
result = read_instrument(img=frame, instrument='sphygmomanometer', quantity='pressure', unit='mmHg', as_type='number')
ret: 152 mmHg
